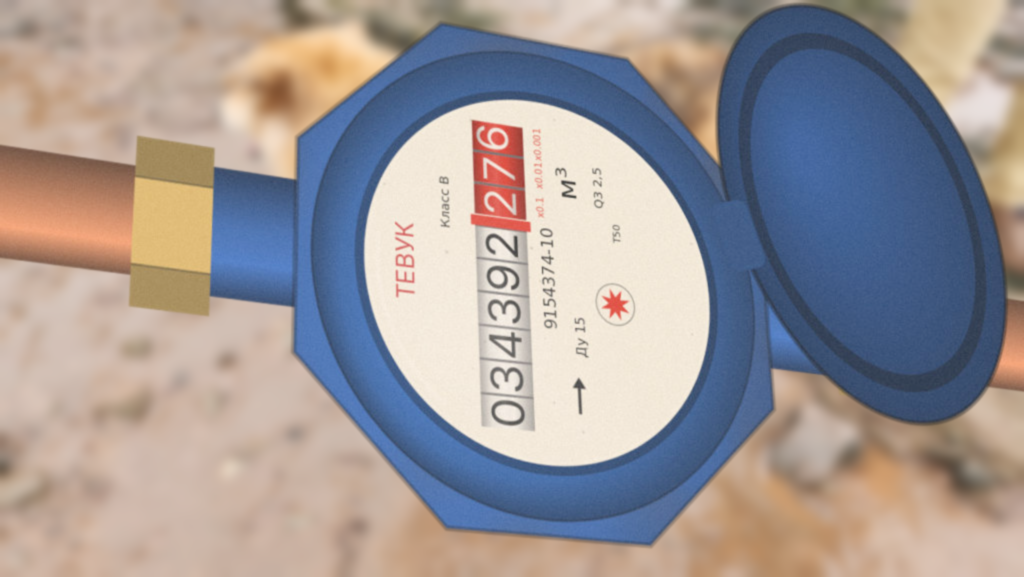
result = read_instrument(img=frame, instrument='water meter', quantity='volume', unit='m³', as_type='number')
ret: 34392.276 m³
